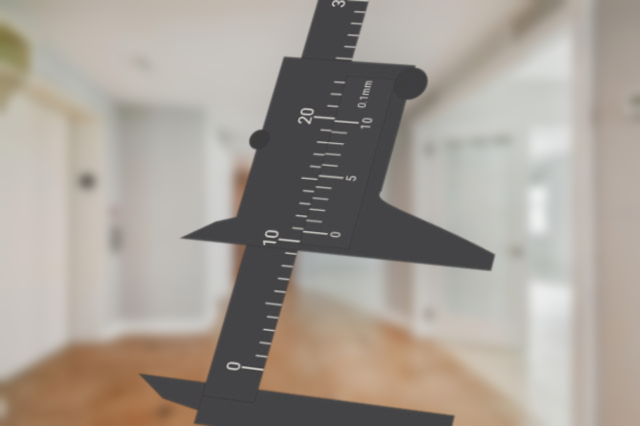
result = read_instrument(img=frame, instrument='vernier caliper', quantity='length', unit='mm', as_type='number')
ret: 10.8 mm
